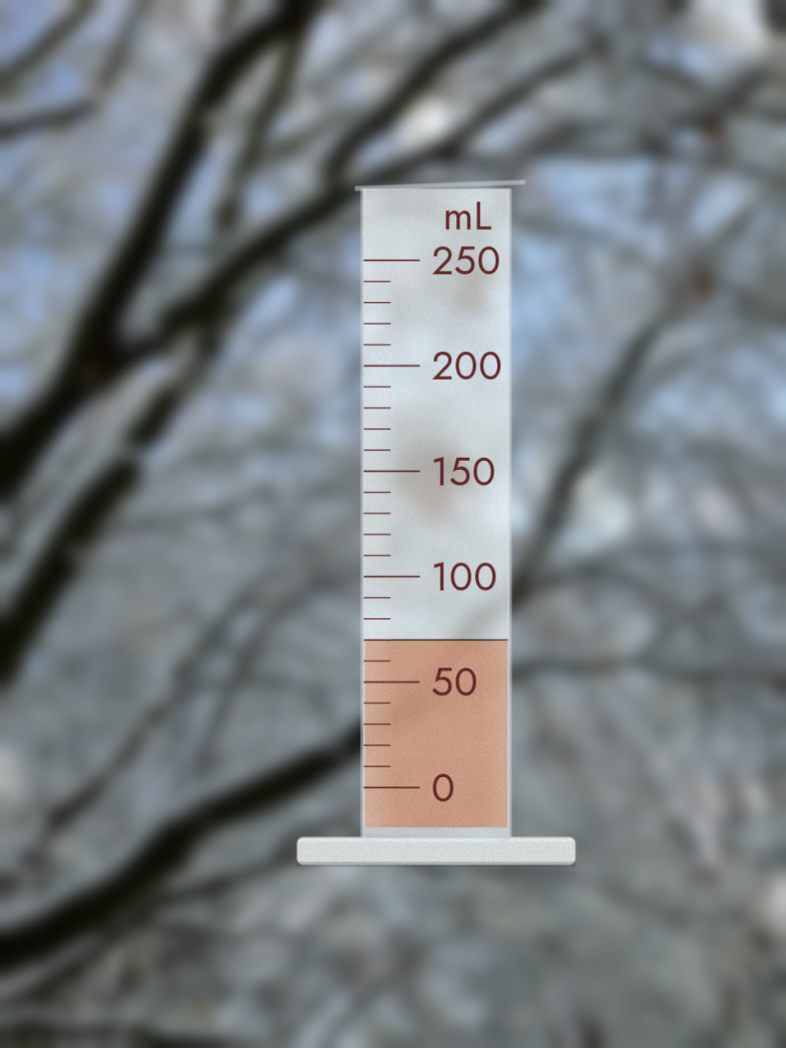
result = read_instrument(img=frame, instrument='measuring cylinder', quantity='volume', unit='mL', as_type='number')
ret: 70 mL
